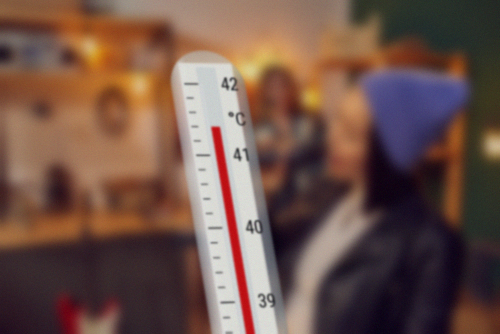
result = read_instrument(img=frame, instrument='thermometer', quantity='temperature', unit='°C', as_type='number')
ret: 41.4 °C
